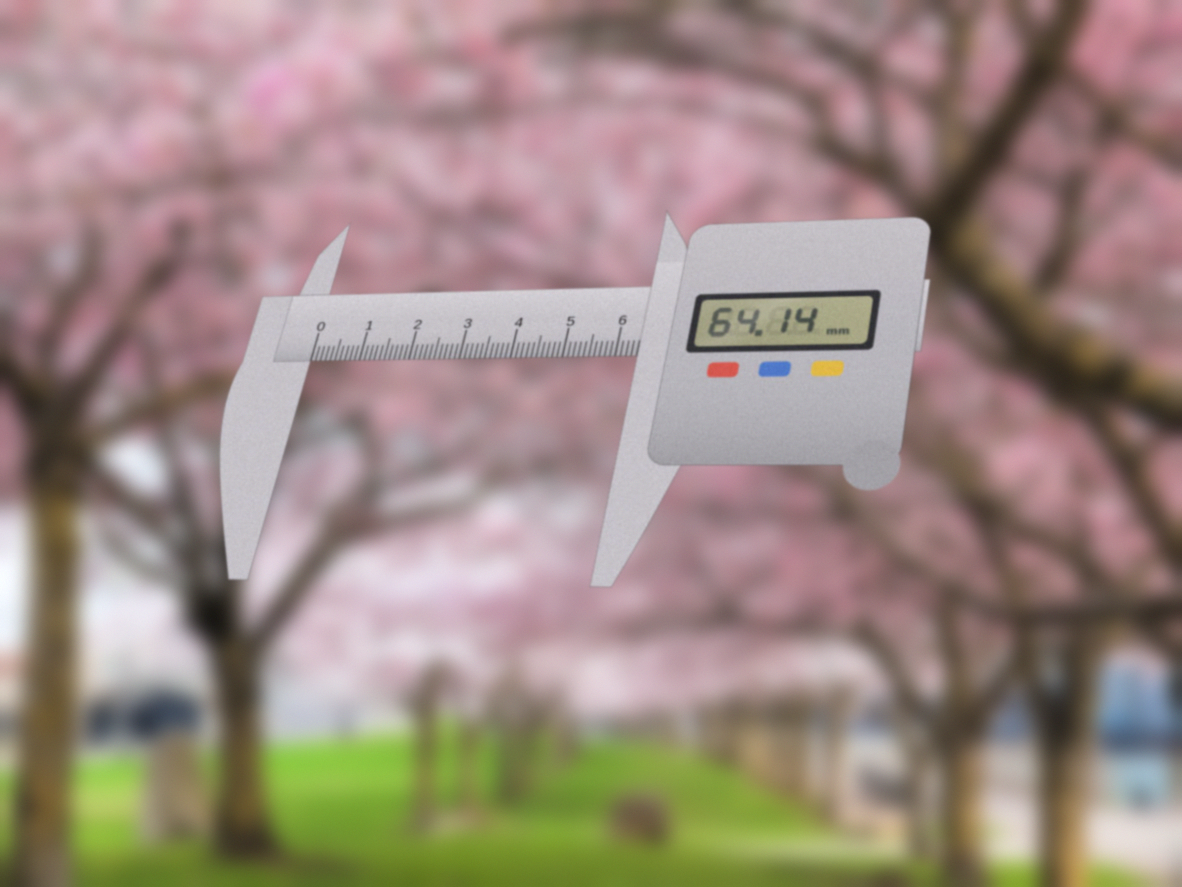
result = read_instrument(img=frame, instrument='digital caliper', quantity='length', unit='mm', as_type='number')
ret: 64.14 mm
